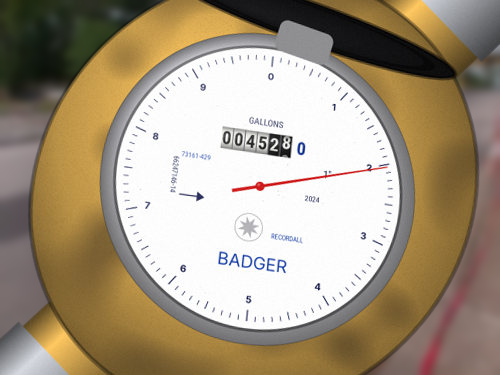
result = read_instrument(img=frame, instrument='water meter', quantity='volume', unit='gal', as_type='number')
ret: 45282.0 gal
